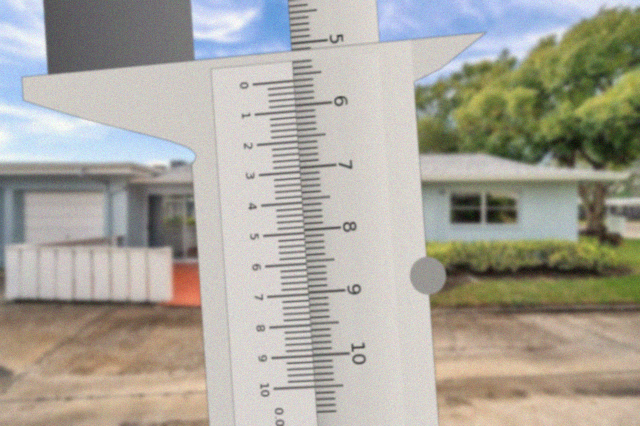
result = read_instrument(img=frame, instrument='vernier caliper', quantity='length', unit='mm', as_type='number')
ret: 56.0 mm
